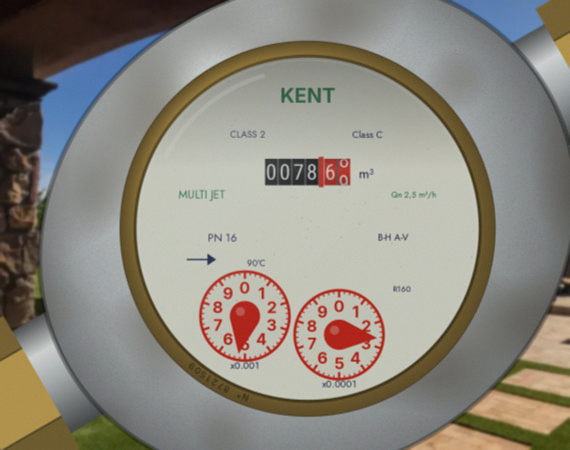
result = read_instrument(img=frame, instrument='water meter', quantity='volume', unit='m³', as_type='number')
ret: 78.6852 m³
